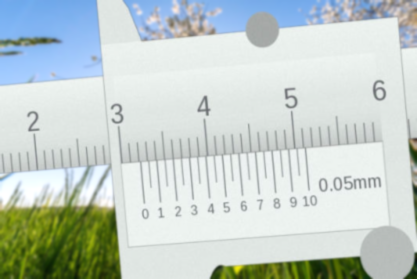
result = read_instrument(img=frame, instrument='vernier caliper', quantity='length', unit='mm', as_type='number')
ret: 32.2 mm
